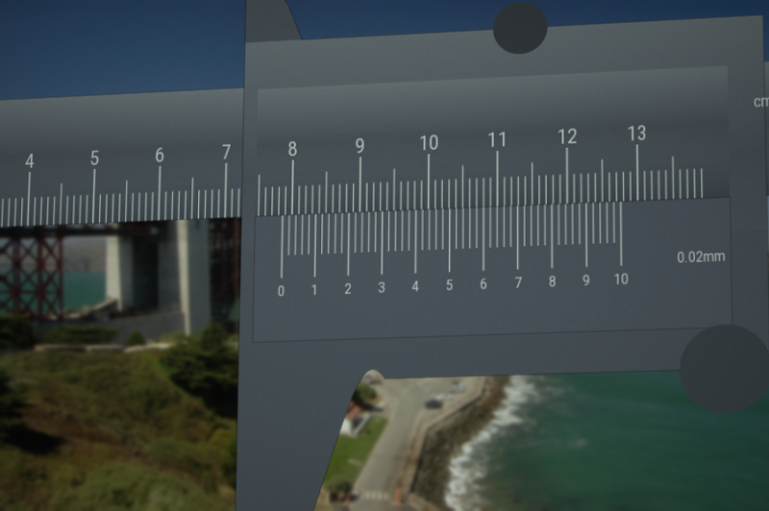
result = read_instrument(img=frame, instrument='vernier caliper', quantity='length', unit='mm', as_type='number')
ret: 78.6 mm
